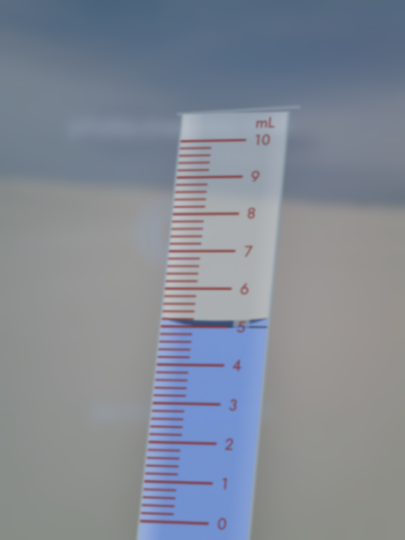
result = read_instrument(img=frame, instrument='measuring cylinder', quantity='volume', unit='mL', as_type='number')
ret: 5 mL
